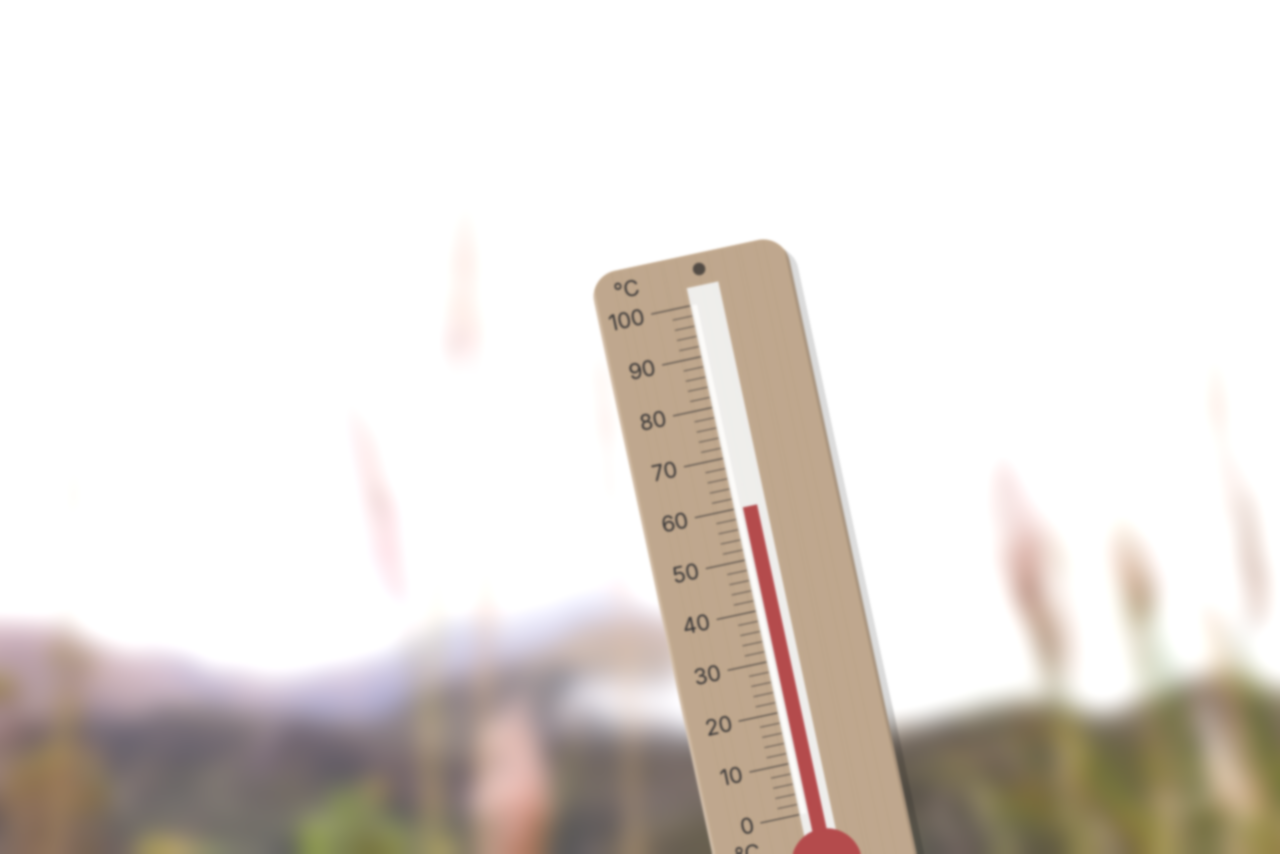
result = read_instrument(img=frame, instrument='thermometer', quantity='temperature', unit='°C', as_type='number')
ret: 60 °C
